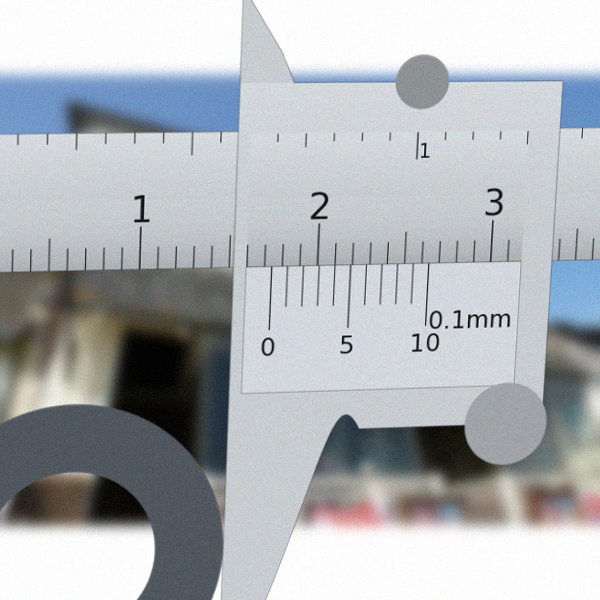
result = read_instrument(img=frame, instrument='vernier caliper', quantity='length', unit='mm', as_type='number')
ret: 17.4 mm
